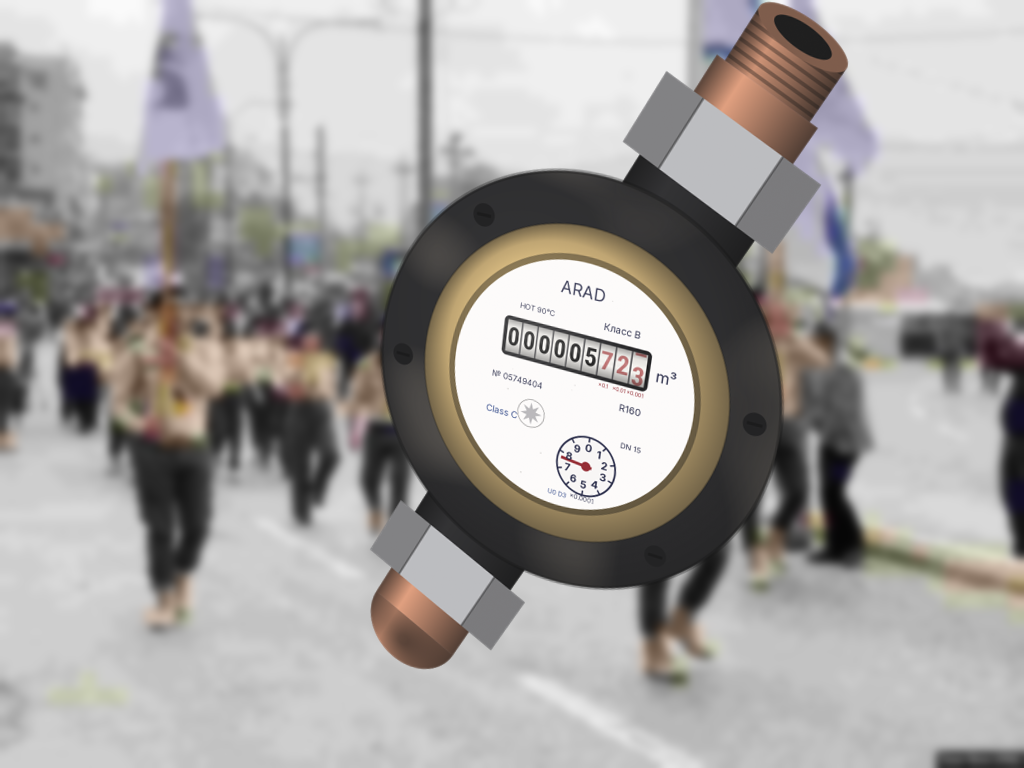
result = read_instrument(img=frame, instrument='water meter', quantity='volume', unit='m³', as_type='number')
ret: 5.7227 m³
